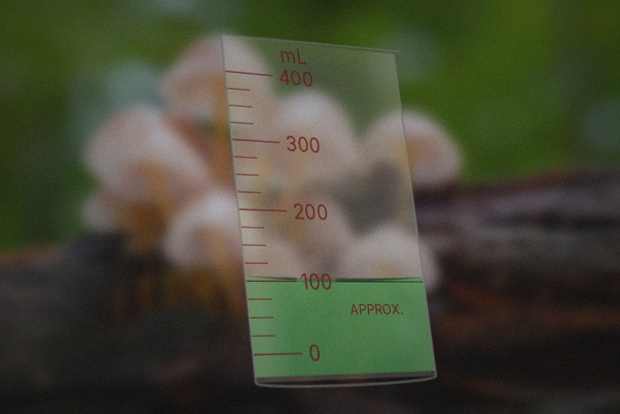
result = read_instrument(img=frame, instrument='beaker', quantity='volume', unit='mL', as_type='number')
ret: 100 mL
